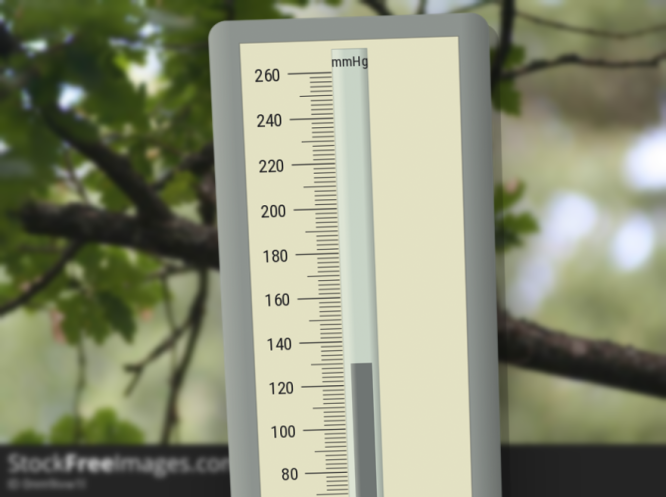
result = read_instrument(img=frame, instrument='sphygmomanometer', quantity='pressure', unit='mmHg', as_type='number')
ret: 130 mmHg
